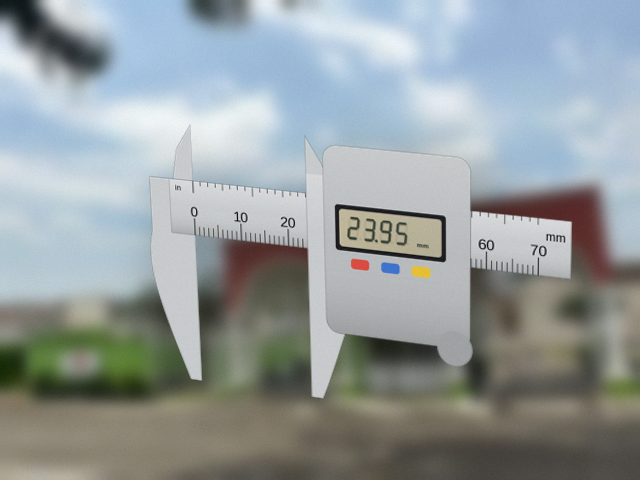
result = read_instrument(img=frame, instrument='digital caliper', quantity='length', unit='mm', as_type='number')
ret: 23.95 mm
